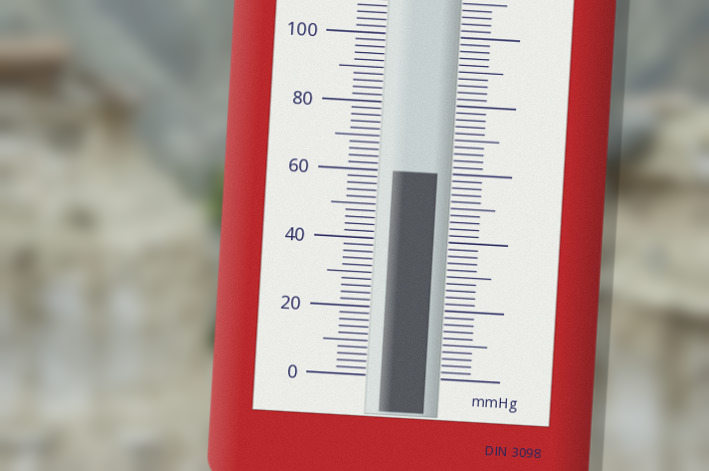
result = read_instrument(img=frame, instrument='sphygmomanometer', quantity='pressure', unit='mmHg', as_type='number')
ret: 60 mmHg
